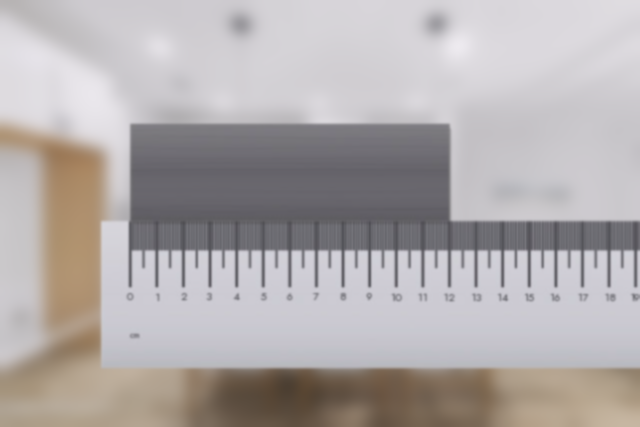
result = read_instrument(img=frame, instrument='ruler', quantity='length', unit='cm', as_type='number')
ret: 12 cm
